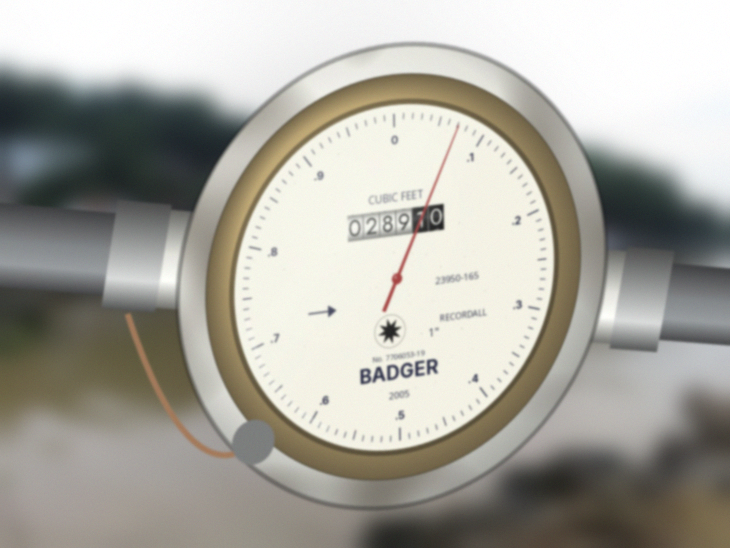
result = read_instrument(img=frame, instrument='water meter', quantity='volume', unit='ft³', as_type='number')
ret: 28910.07 ft³
